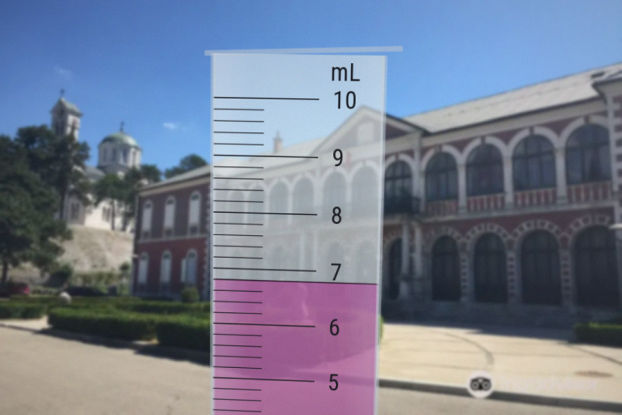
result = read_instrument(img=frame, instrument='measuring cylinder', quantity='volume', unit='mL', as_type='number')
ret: 6.8 mL
